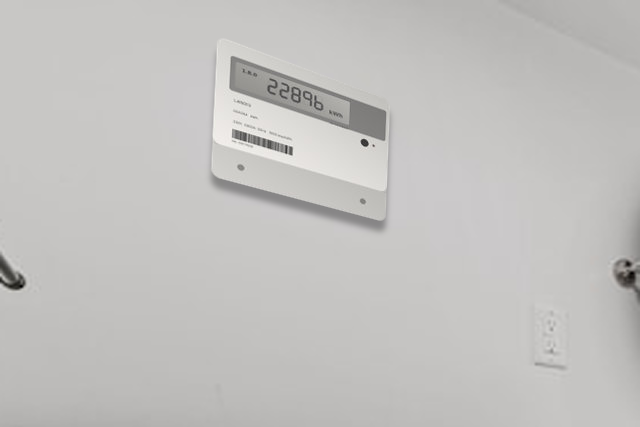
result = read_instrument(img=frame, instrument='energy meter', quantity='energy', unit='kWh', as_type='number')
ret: 22896 kWh
